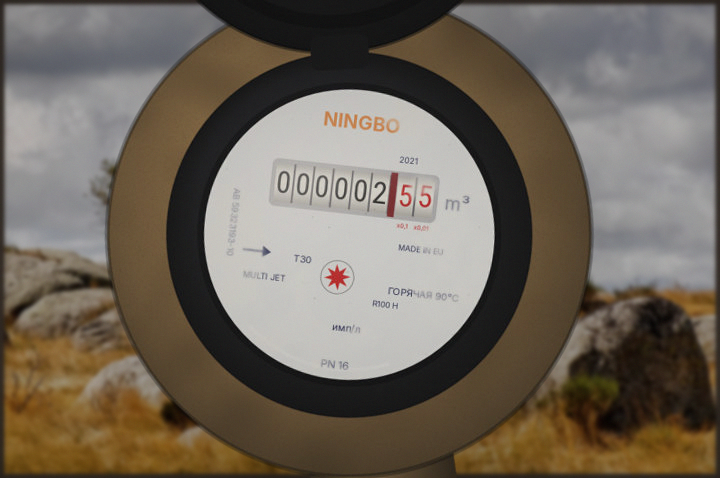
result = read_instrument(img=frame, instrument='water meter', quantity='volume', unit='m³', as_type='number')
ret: 2.55 m³
